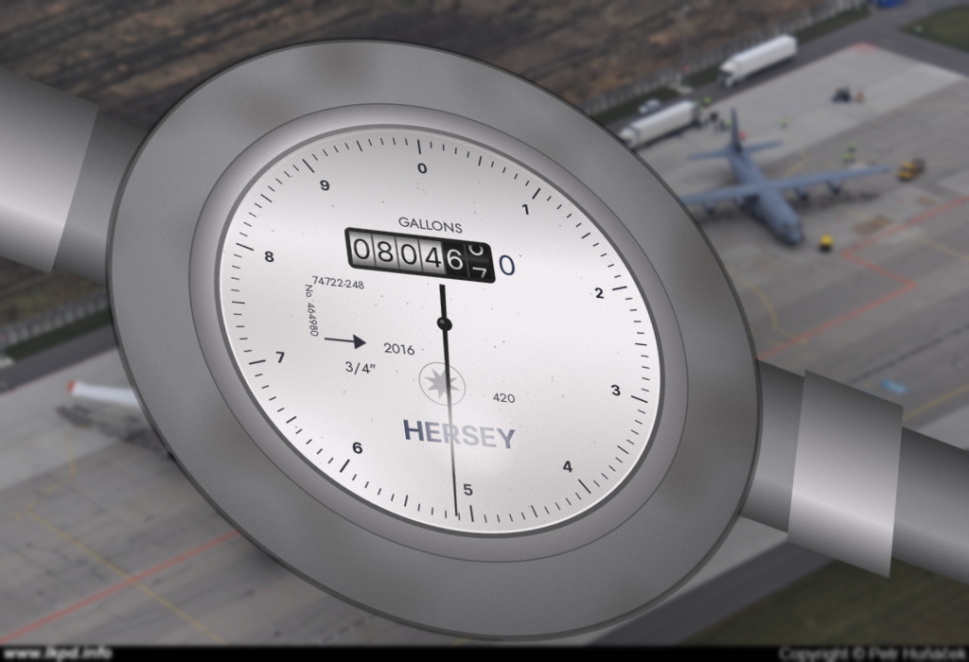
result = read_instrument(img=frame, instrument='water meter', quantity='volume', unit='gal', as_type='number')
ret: 804665.1 gal
